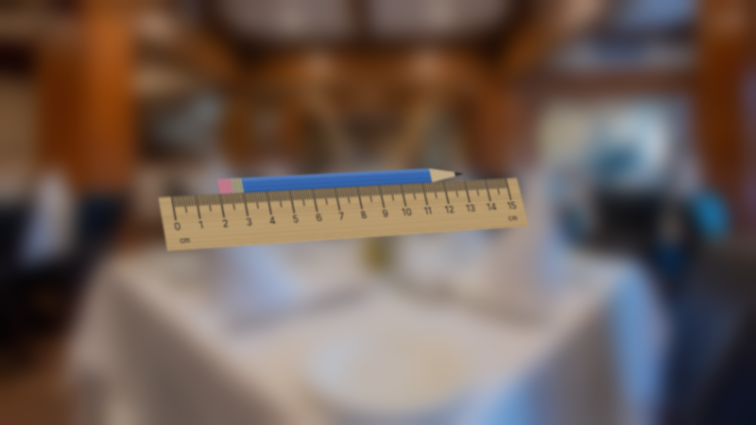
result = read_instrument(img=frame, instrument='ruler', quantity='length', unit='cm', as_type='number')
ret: 11 cm
